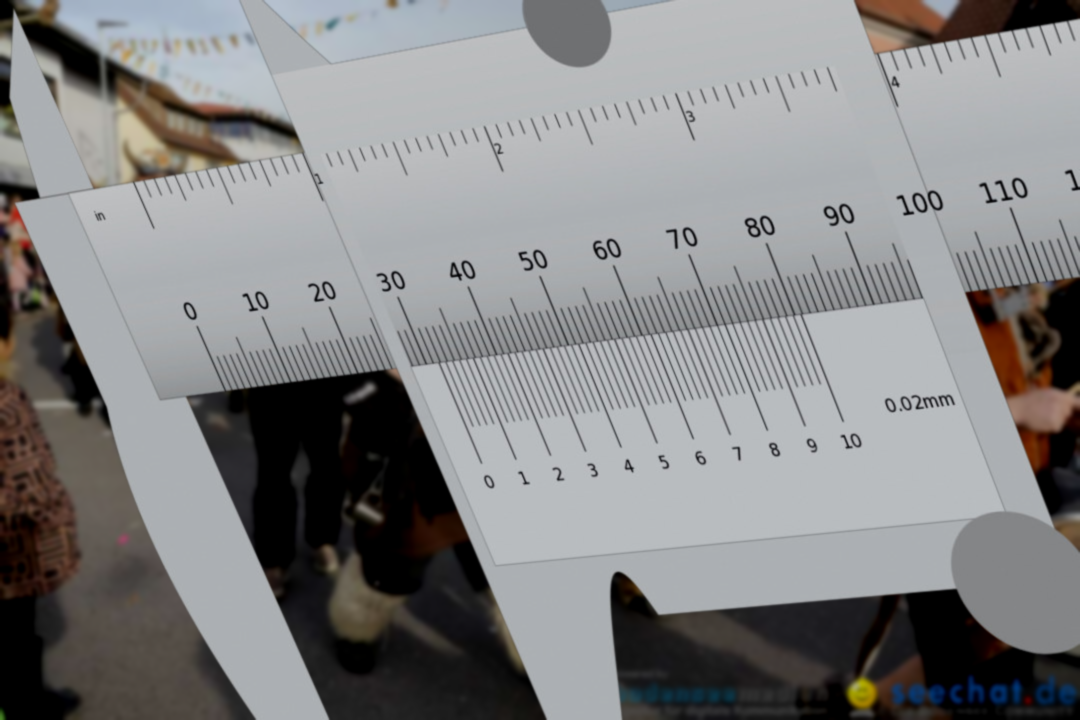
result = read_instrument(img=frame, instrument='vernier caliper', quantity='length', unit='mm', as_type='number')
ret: 31.8 mm
